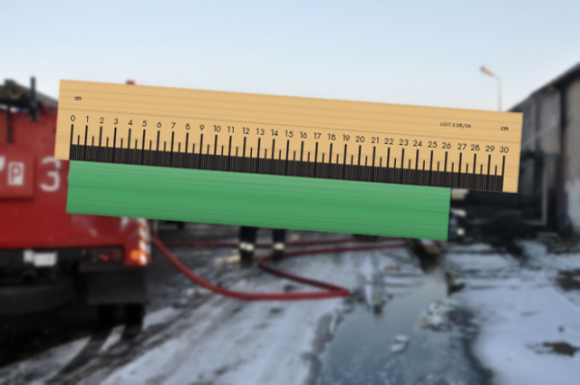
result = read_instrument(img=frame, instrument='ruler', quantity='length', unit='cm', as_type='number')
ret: 26.5 cm
